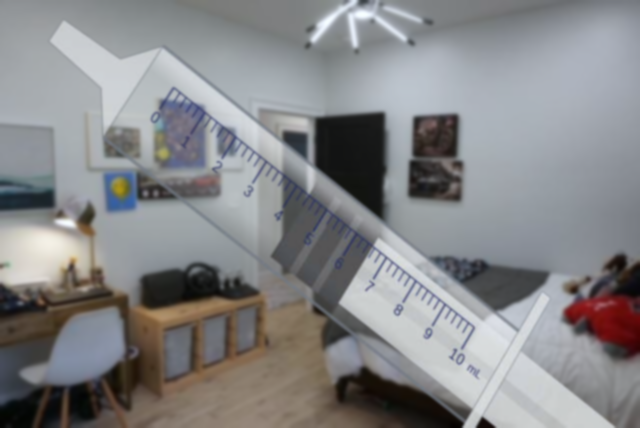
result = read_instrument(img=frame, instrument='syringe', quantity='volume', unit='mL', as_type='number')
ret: 4.4 mL
